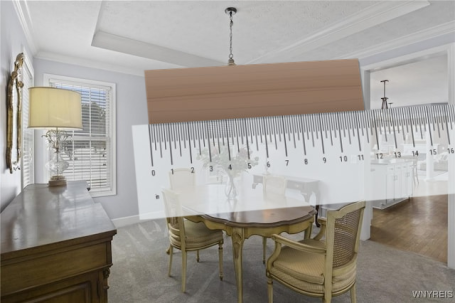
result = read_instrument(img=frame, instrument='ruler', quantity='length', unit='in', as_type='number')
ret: 11.5 in
